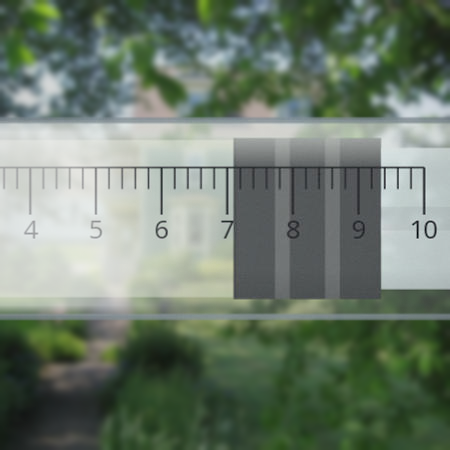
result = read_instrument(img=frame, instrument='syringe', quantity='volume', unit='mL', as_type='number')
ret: 7.1 mL
